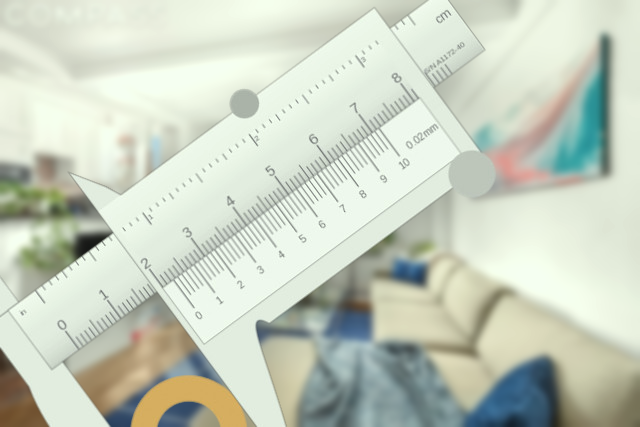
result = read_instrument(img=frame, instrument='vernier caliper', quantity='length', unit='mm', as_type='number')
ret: 22.5 mm
